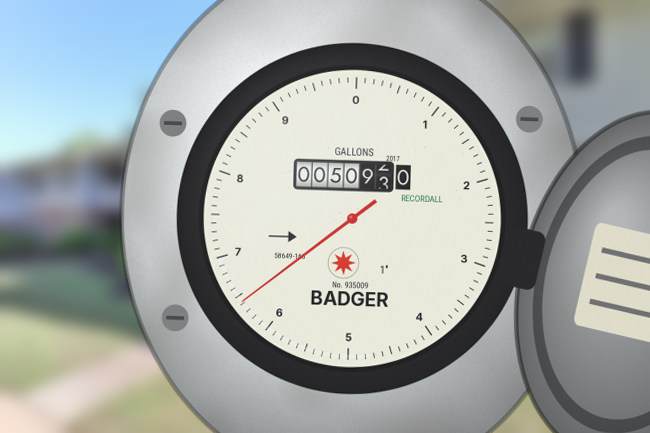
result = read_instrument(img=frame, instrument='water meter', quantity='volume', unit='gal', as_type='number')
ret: 50926.4 gal
